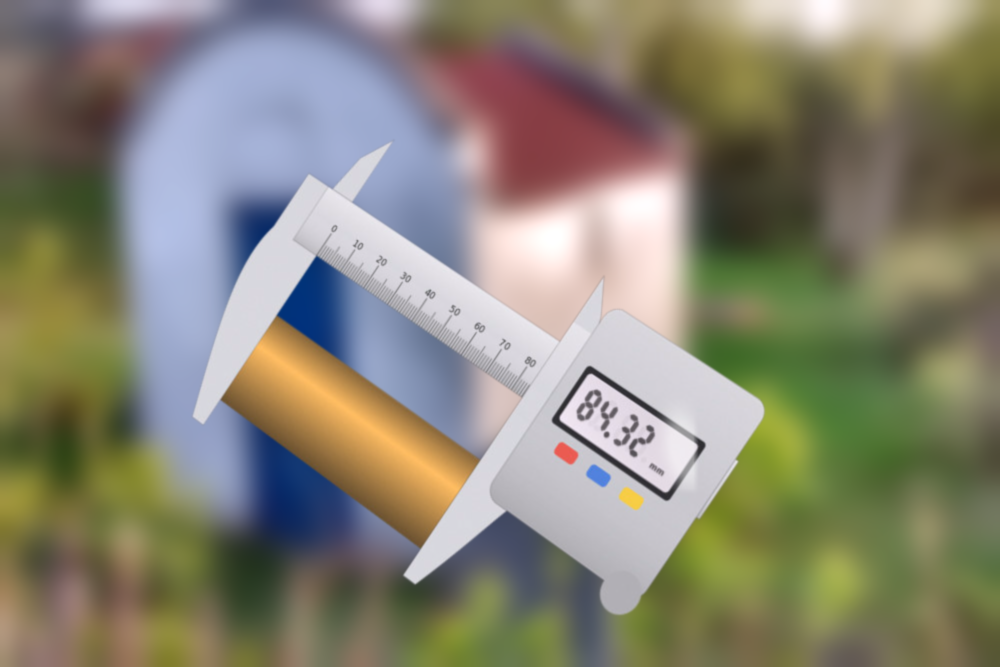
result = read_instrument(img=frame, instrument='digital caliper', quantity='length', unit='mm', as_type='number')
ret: 84.32 mm
